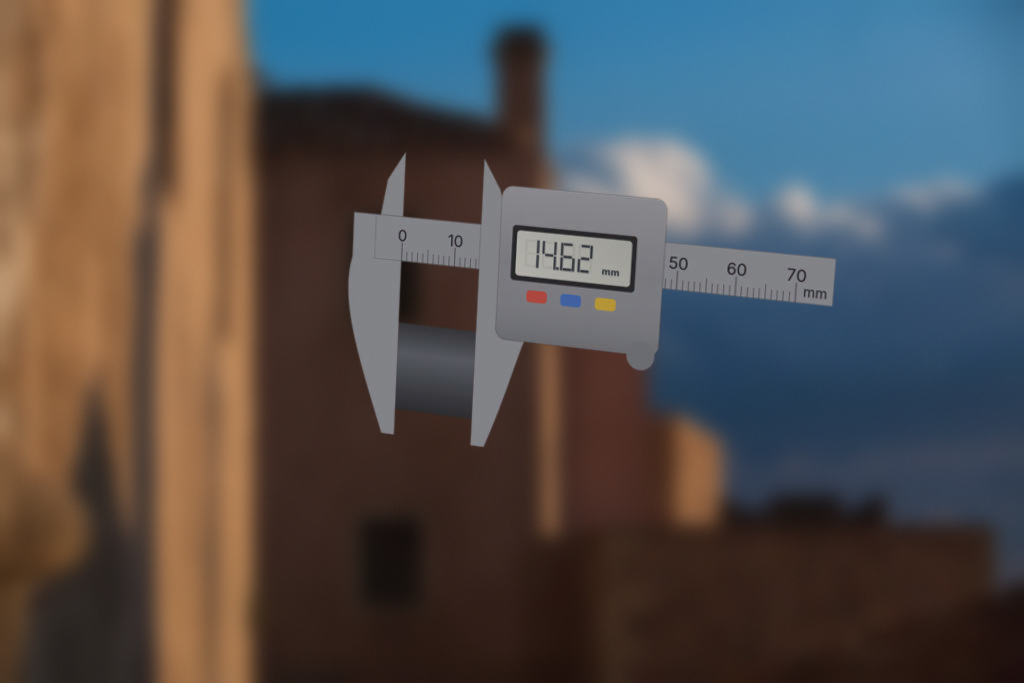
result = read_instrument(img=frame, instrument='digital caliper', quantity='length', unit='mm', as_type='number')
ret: 14.62 mm
